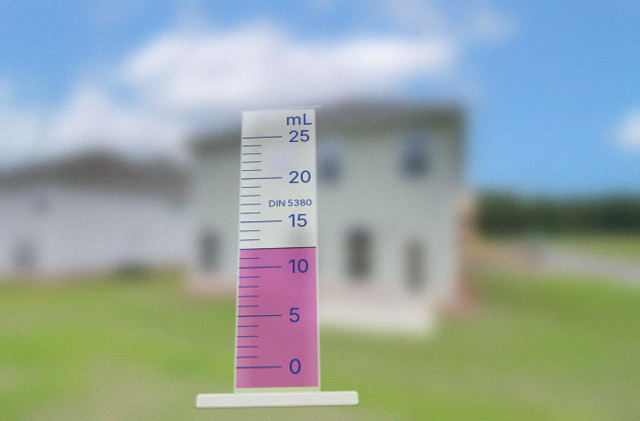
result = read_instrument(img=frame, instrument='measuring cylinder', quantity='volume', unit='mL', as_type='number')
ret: 12 mL
